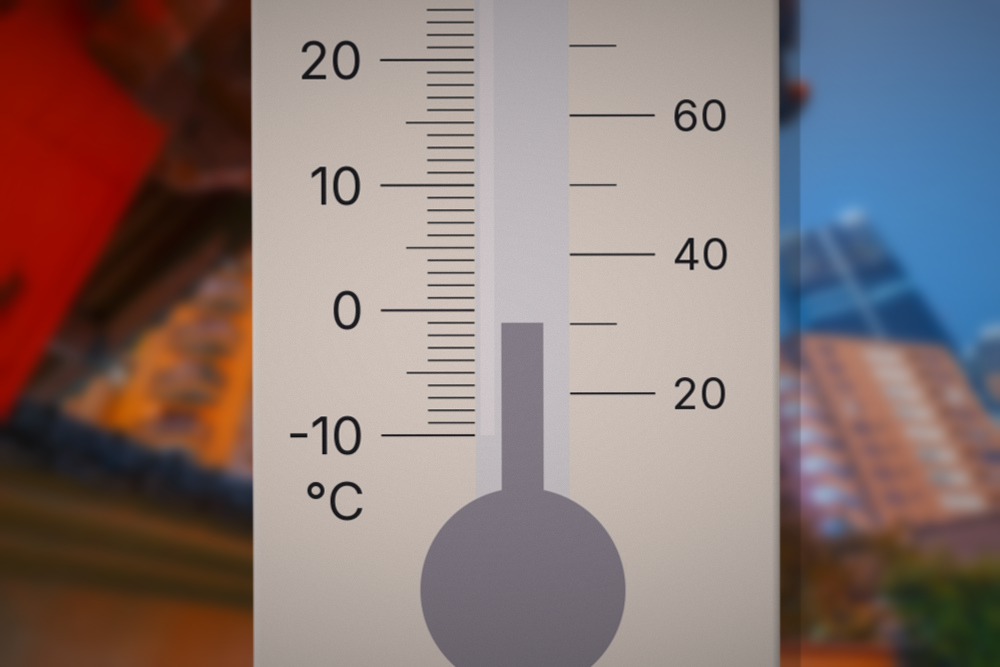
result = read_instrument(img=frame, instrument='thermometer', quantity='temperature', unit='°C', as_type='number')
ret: -1 °C
